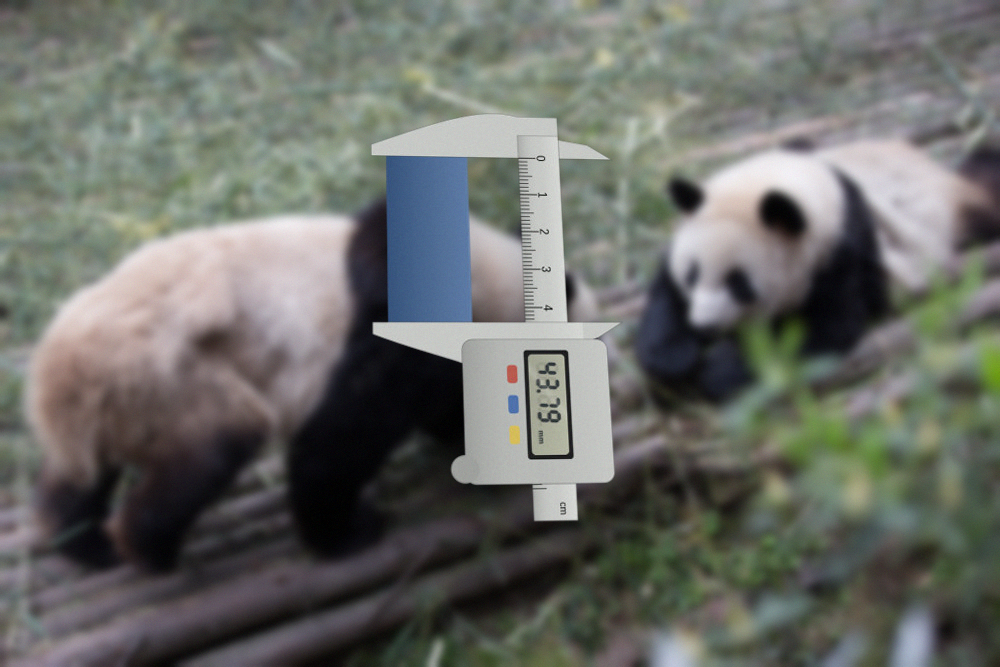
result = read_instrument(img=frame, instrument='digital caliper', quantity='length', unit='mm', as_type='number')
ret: 43.79 mm
